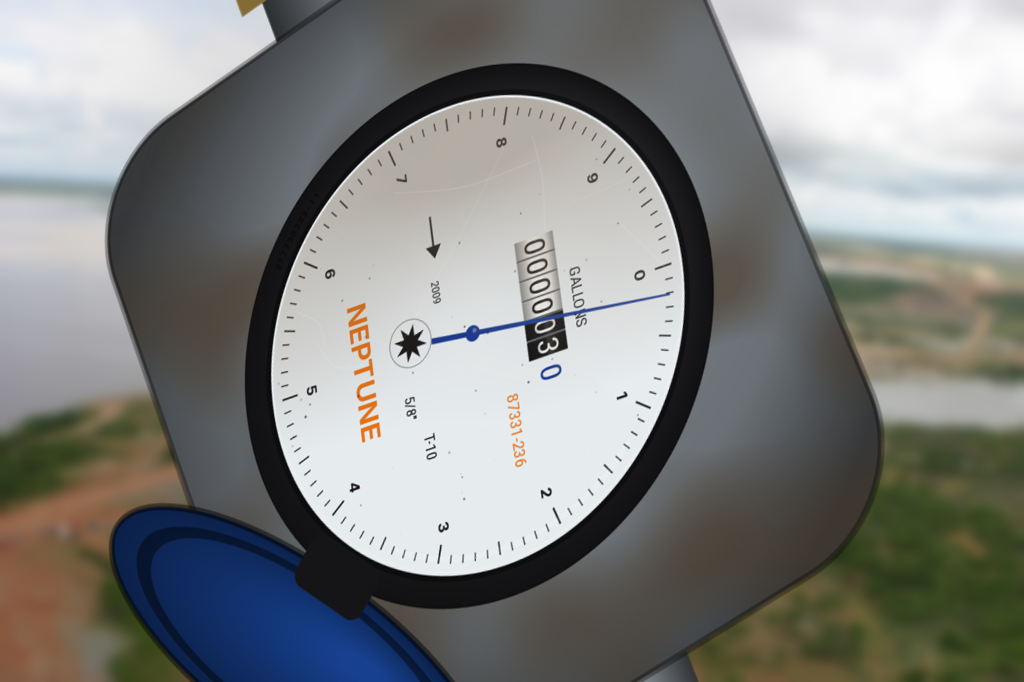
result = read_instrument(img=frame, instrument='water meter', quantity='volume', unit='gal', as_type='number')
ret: 30.2 gal
